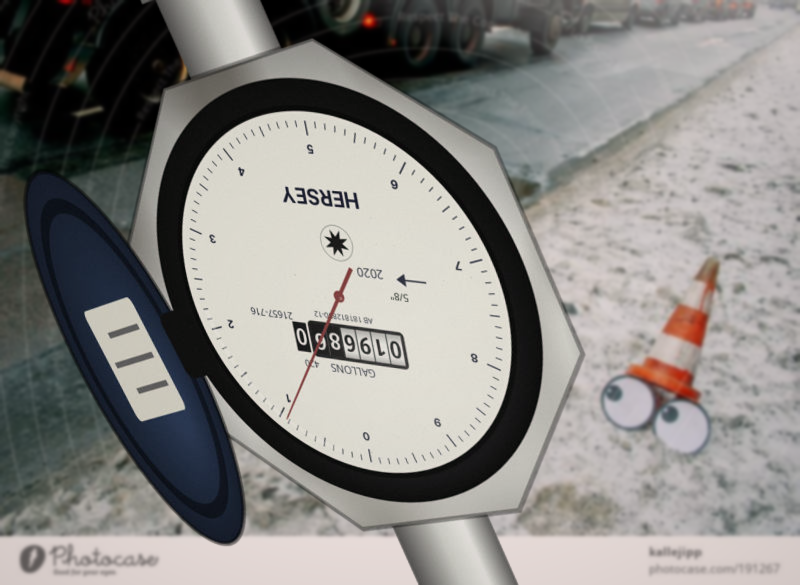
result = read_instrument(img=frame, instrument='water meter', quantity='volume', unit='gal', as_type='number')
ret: 196860.9 gal
